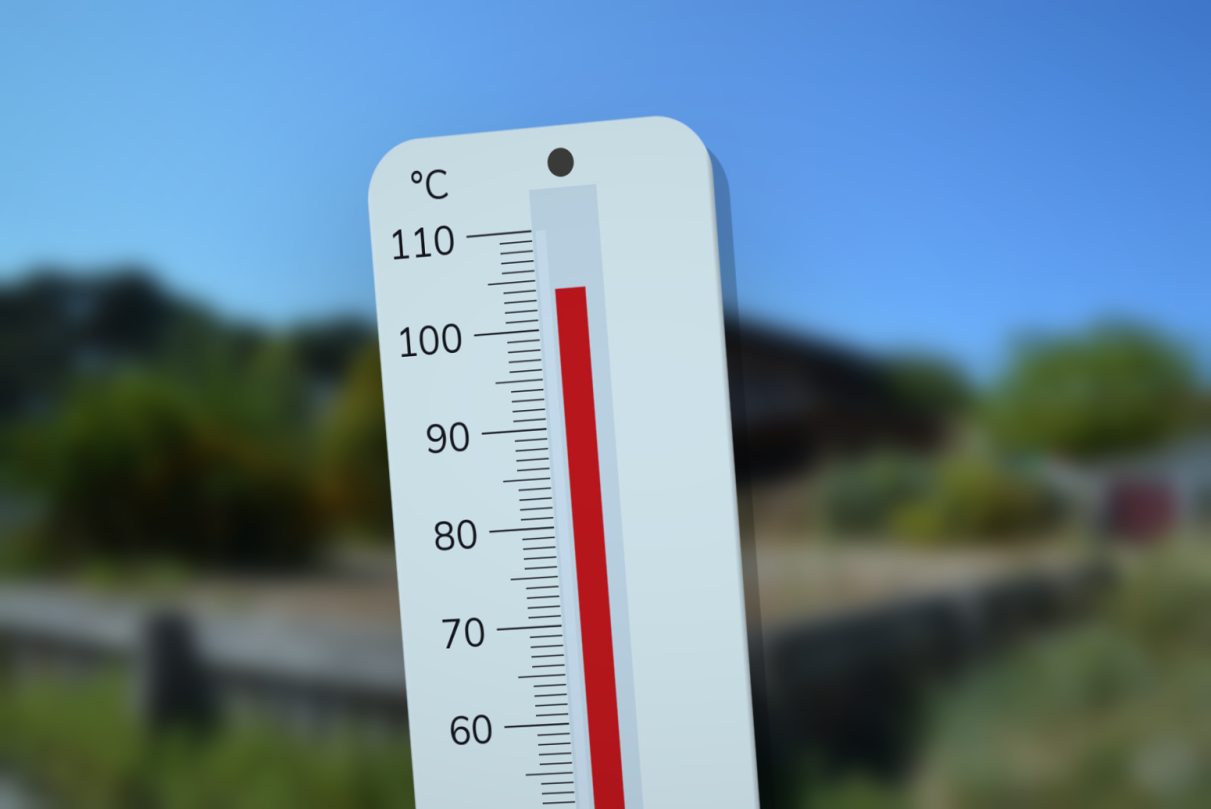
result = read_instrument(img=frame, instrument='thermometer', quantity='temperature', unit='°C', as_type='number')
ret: 104 °C
